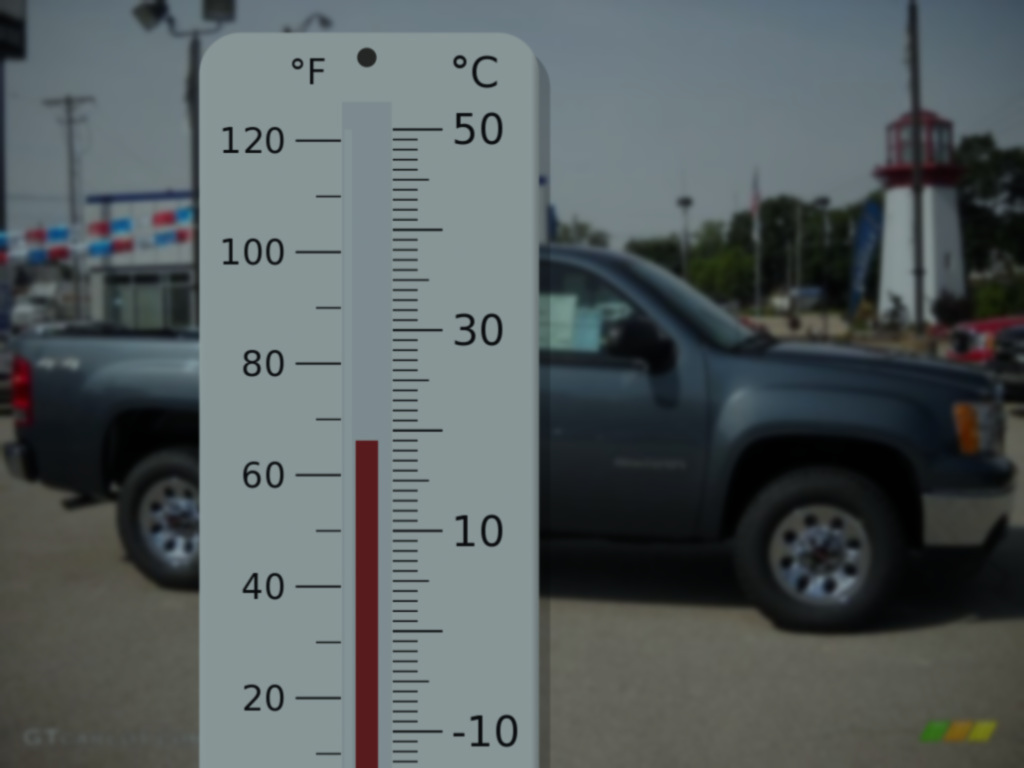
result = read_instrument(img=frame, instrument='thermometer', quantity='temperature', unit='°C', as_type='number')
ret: 19 °C
